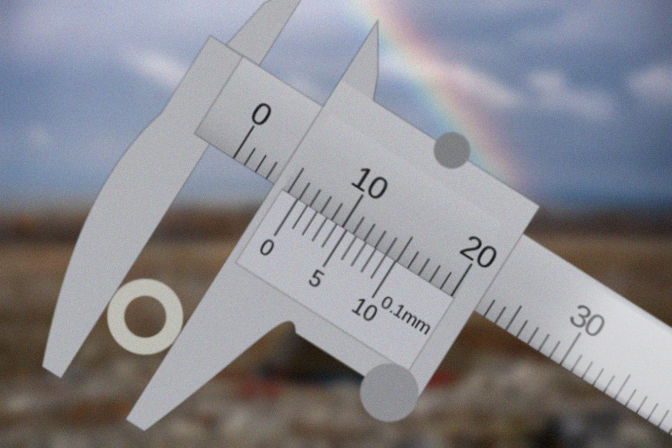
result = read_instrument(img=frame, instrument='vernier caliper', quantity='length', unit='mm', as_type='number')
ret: 5.9 mm
